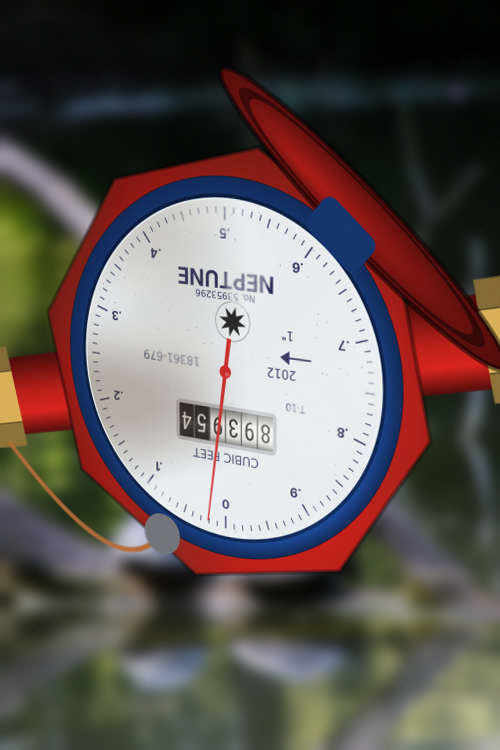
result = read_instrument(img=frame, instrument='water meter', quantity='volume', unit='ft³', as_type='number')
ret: 893954.02 ft³
